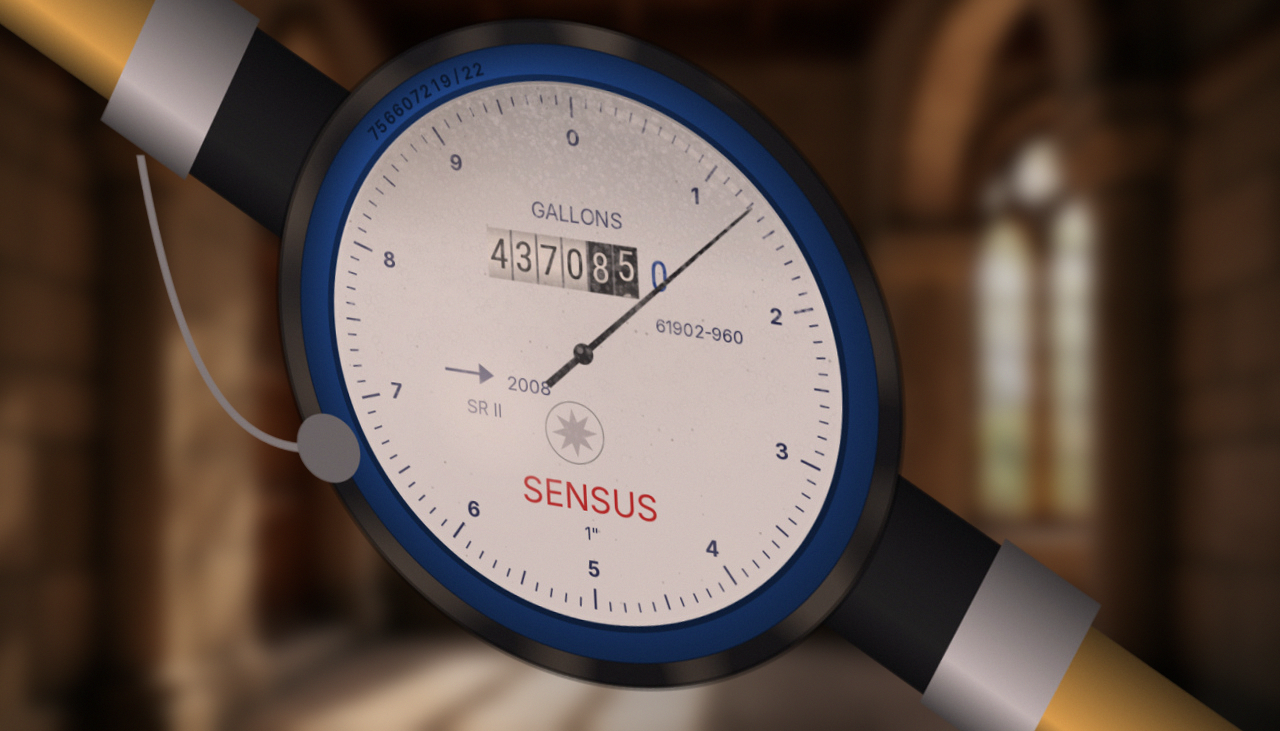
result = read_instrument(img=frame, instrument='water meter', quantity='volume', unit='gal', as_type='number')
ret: 4370851.3 gal
